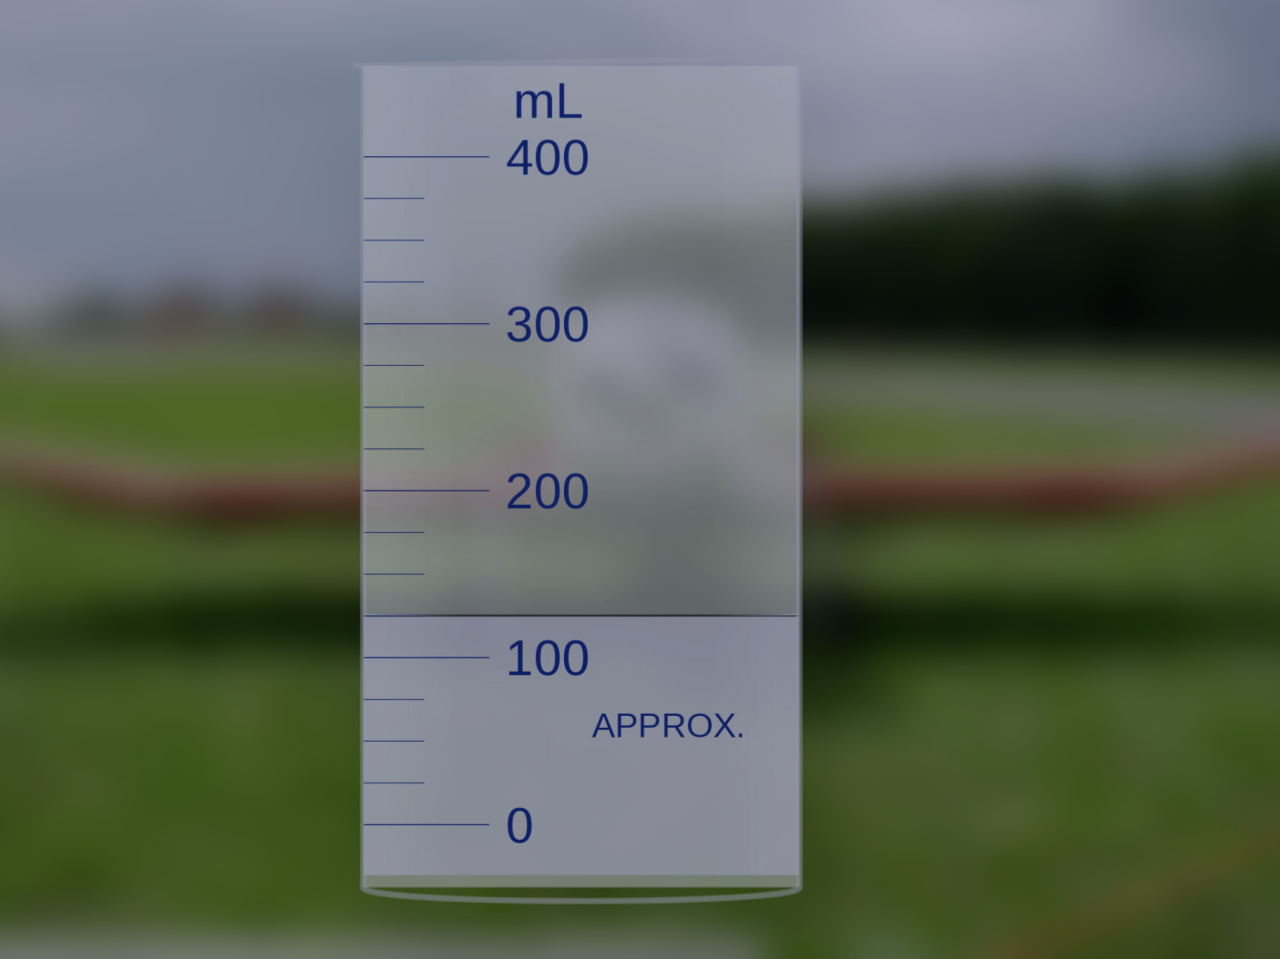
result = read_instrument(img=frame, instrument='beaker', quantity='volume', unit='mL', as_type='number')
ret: 125 mL
